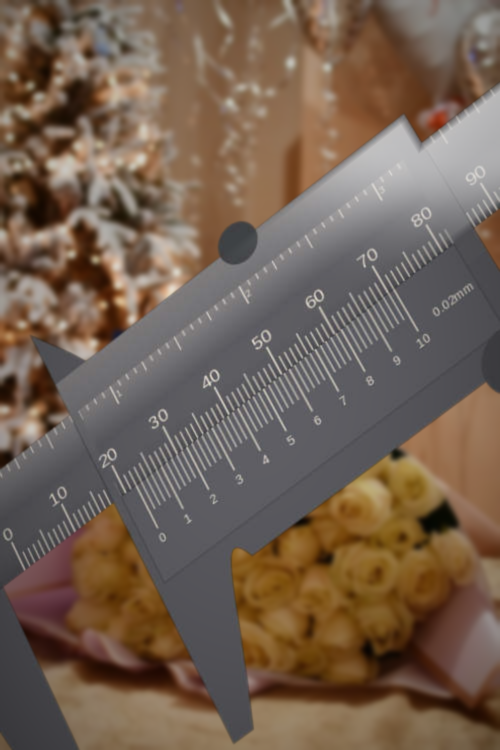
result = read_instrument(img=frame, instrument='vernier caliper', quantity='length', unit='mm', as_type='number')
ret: 22.0 mm
